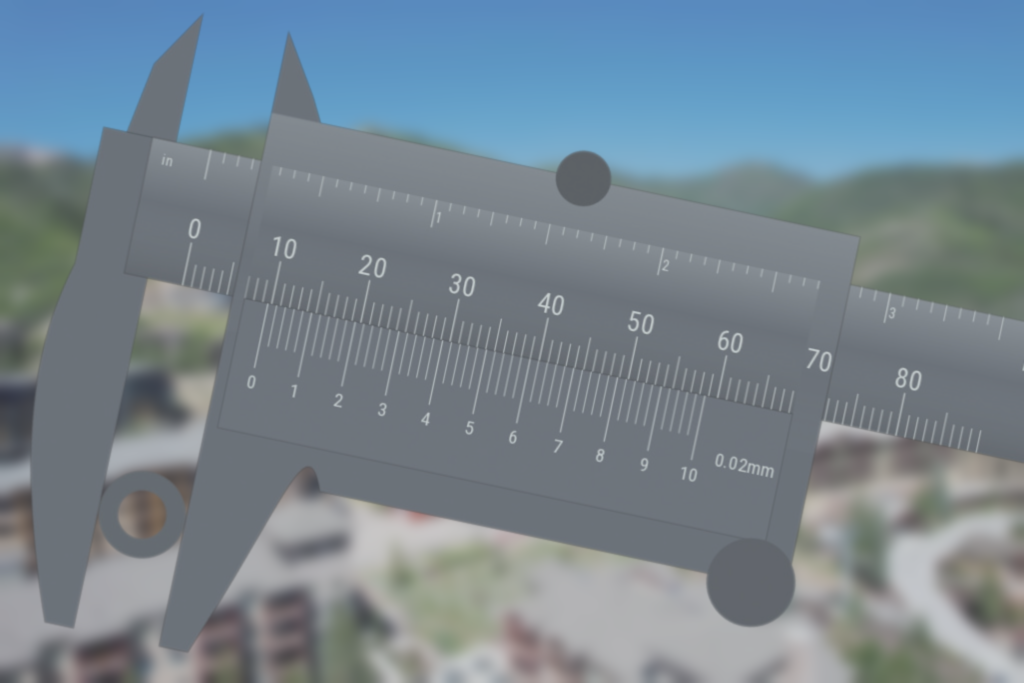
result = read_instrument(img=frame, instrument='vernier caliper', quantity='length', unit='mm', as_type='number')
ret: 9.6 mm
